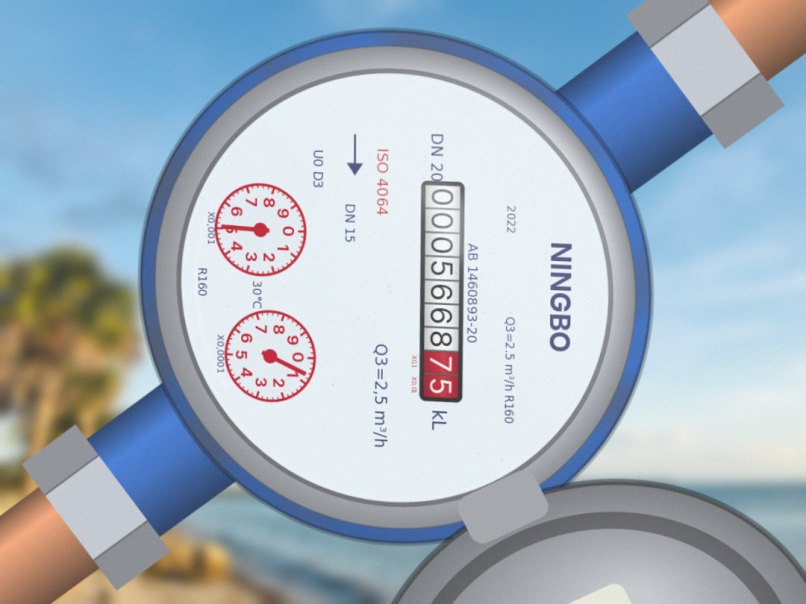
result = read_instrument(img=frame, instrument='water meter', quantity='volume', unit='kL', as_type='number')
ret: 5668.7550 kL
